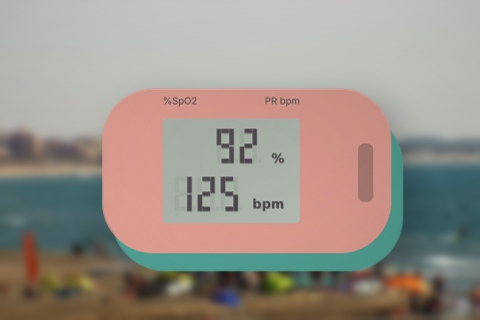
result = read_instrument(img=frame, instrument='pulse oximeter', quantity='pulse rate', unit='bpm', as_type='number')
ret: 125 bpm
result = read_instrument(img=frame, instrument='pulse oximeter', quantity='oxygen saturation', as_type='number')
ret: 92 %
